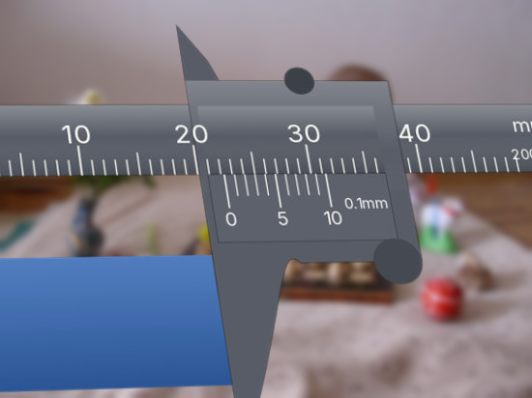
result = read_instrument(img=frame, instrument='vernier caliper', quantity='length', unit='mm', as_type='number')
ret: 22.3 mm
